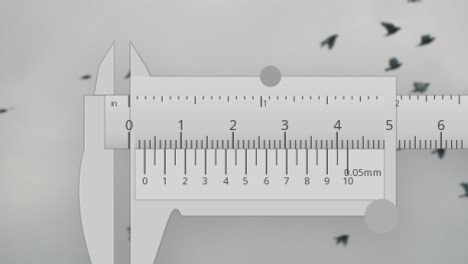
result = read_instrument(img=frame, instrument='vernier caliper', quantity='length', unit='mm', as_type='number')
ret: 3.0 mm
